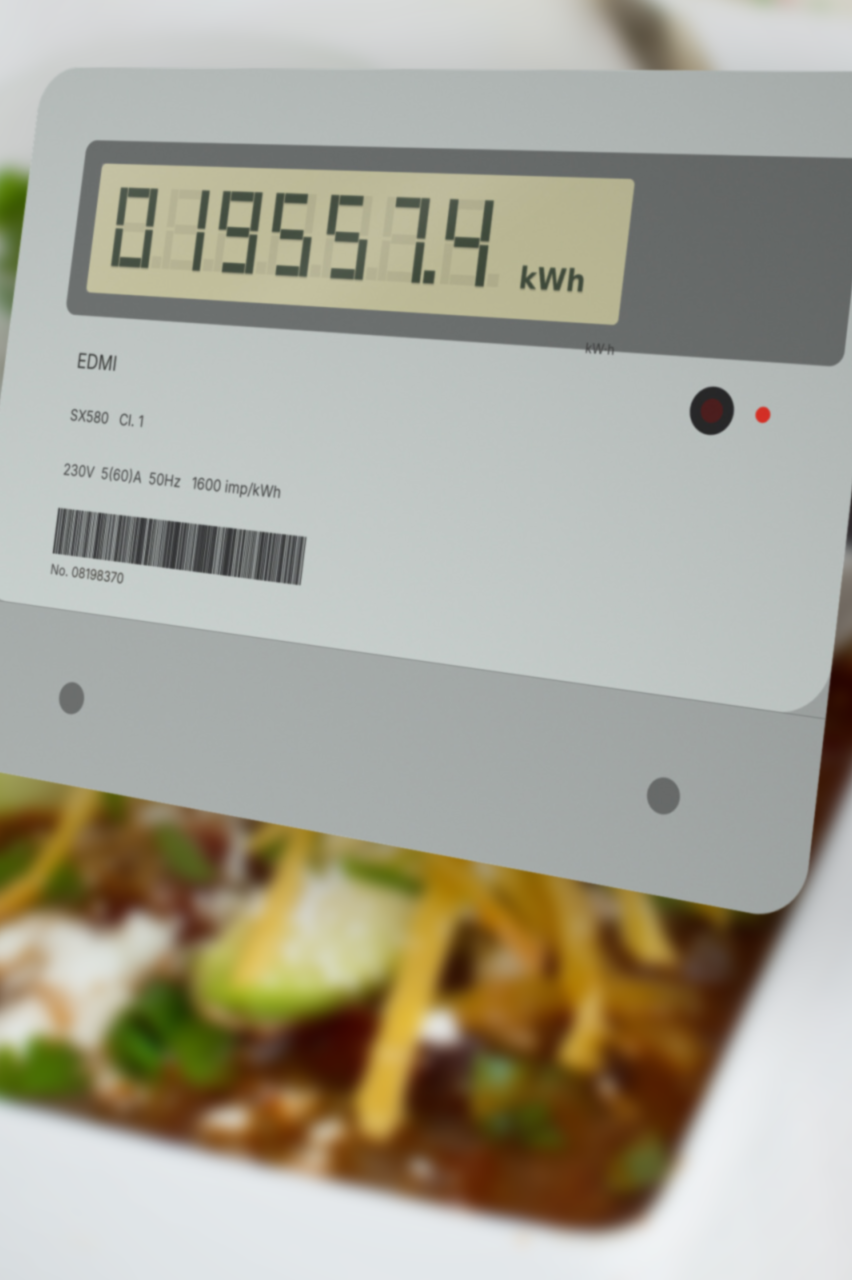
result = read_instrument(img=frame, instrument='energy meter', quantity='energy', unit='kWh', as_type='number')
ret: 19557.4 kWh
